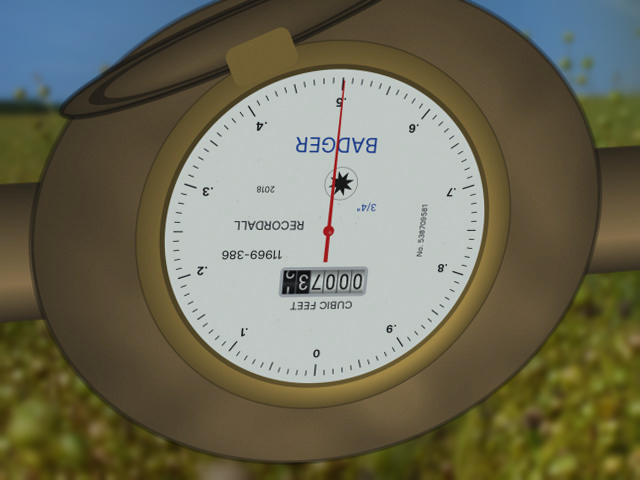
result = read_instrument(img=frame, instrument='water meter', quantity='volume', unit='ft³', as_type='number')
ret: 731.50 ft³
